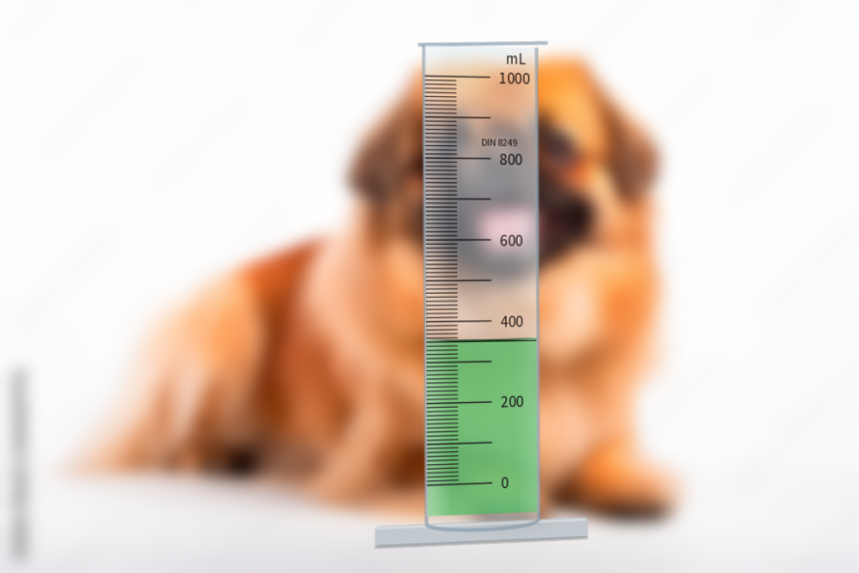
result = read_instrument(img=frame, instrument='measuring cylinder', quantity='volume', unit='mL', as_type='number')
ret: 350 mL
